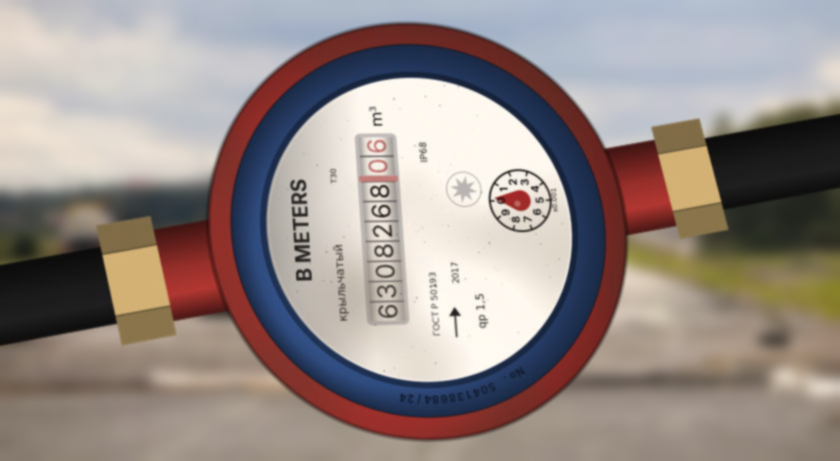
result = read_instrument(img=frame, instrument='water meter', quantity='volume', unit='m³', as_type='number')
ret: 6308268.060 m³
